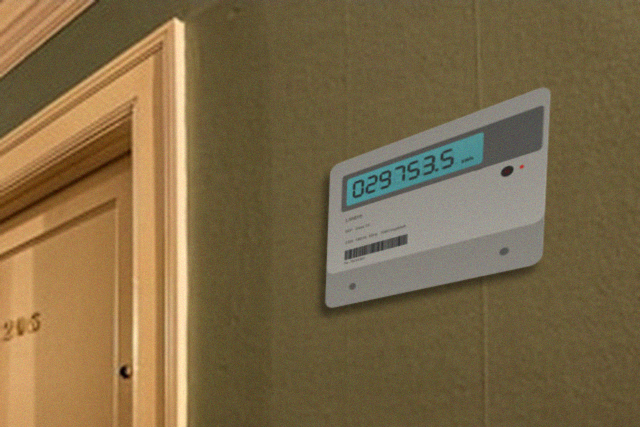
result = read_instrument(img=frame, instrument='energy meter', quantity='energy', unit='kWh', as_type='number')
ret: 29753.5 kWh
